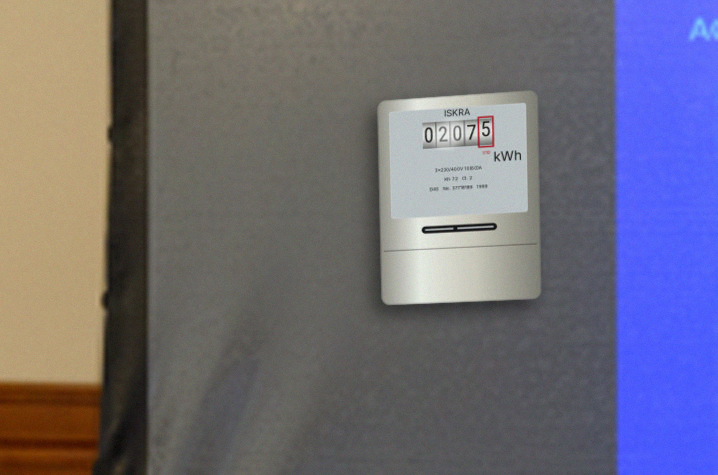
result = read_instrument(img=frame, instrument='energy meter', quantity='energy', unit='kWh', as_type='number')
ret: 207.5 kWh
